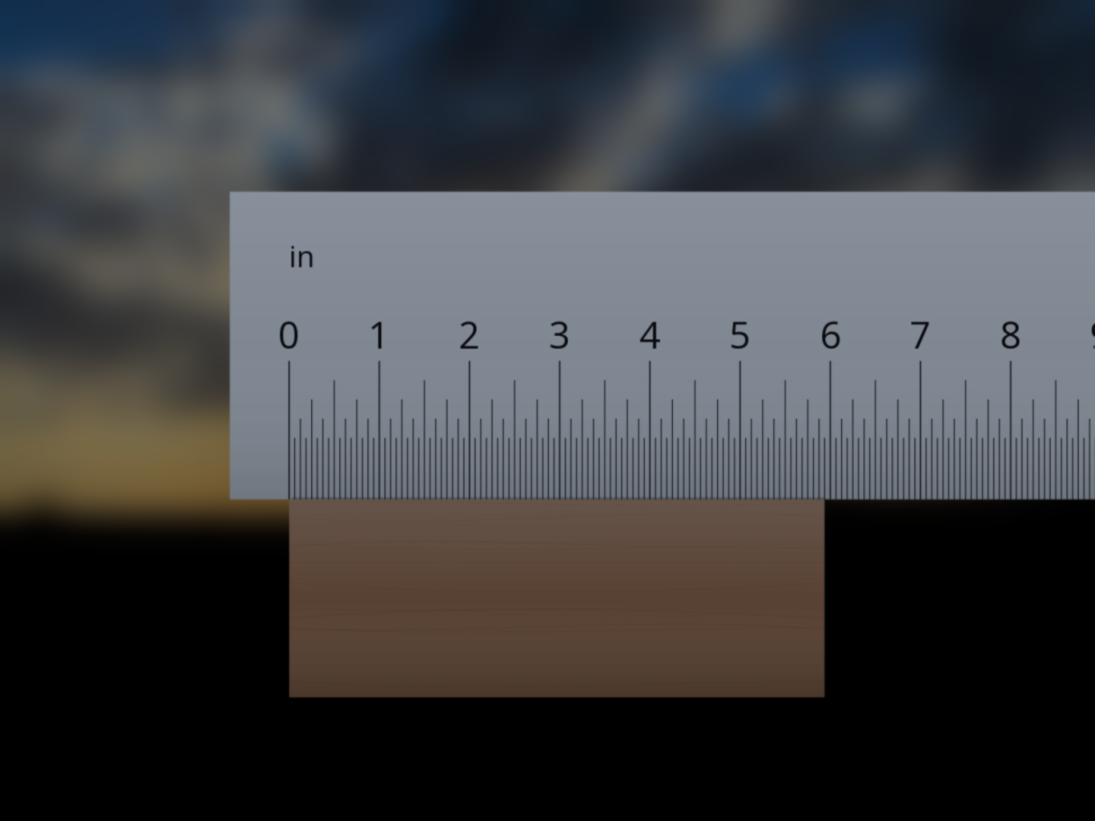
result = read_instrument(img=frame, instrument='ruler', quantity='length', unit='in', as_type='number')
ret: 5.9375 in
